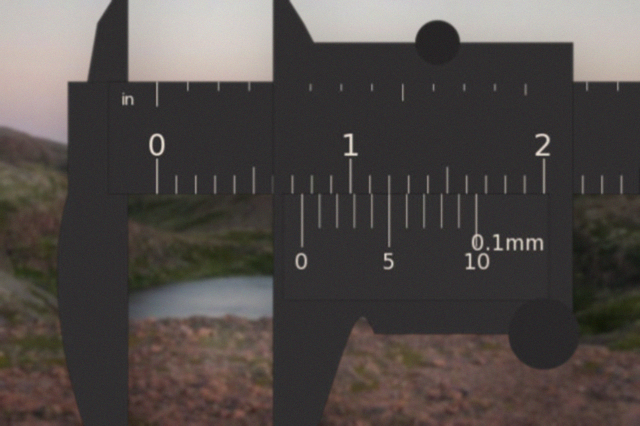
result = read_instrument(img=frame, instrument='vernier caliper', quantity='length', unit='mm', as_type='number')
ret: 7.5 mm
